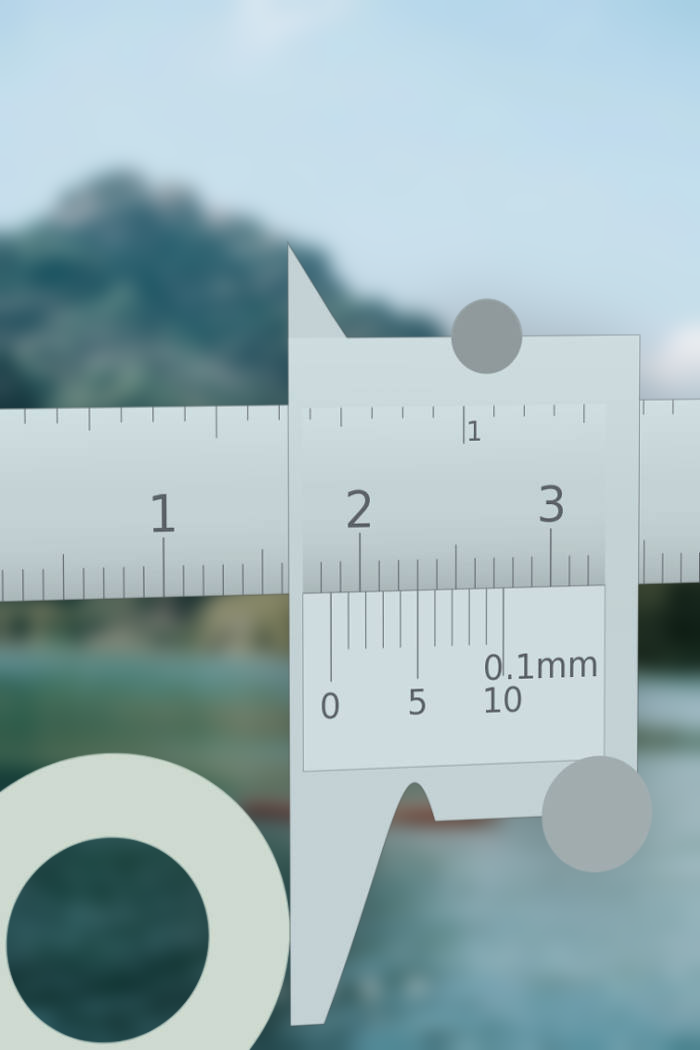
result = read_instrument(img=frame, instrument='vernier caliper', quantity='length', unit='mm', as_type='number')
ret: 18.5 mm
